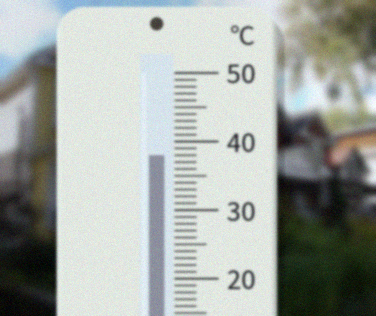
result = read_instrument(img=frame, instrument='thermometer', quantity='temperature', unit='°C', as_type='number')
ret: 38 °C
